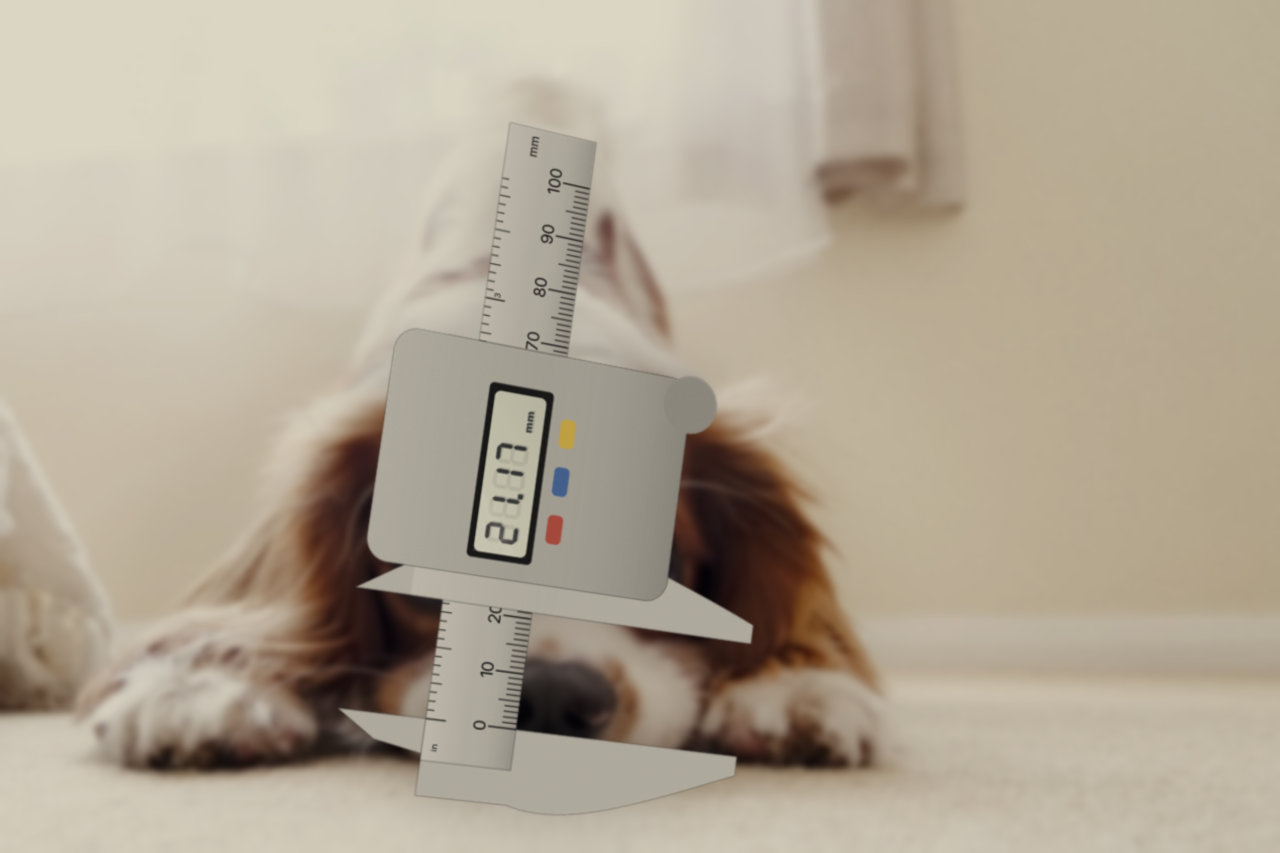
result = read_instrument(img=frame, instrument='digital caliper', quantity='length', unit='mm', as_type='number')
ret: 21.17 mm
